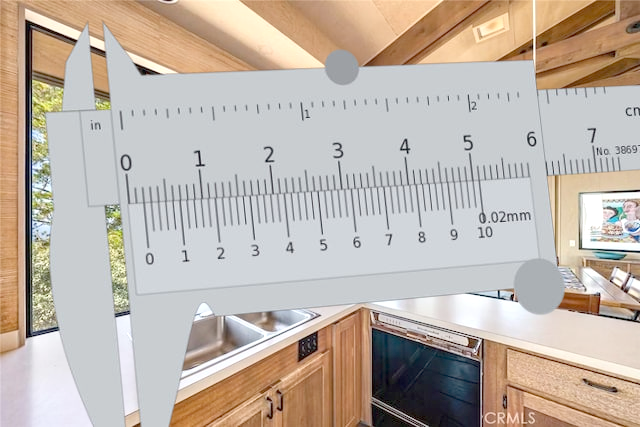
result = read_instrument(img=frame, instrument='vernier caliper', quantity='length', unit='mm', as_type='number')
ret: 2.0 mm
